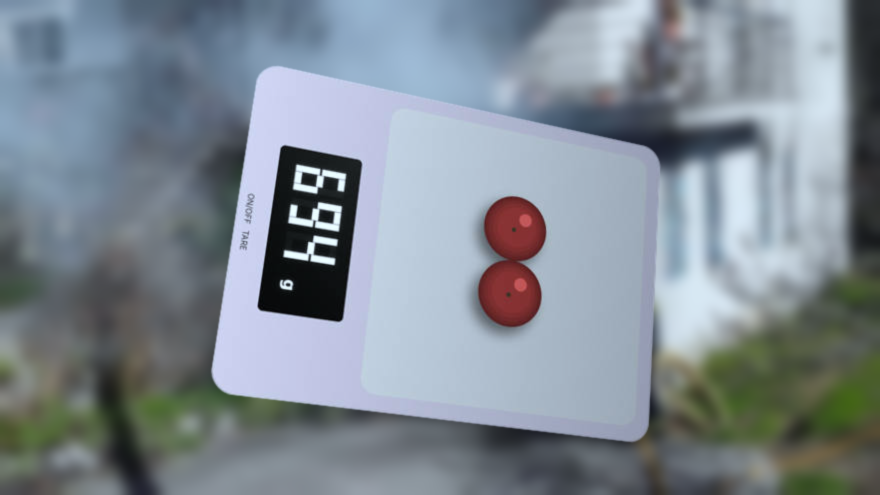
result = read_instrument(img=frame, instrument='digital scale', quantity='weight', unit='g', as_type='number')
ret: 694 g
